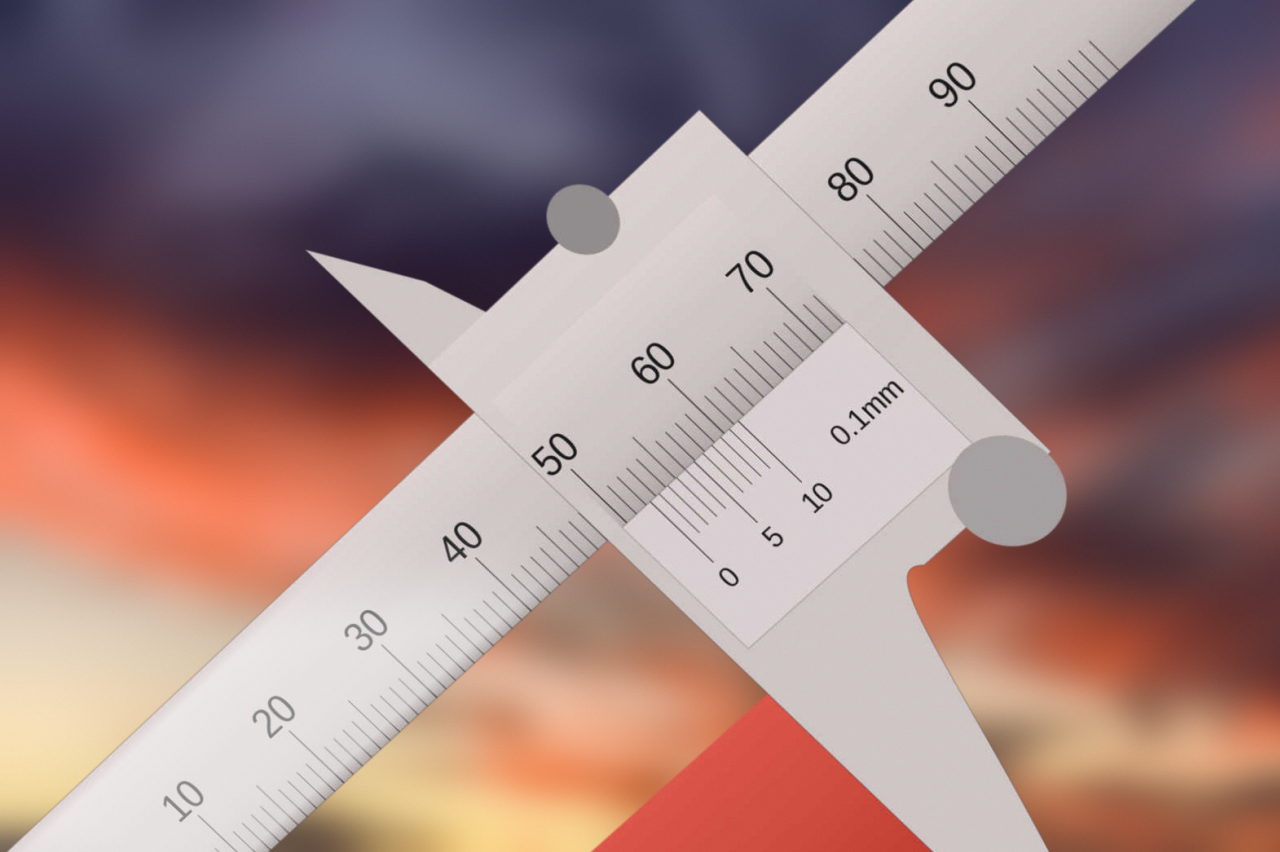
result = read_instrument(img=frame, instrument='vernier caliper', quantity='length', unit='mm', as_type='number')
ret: 52.4 mm
